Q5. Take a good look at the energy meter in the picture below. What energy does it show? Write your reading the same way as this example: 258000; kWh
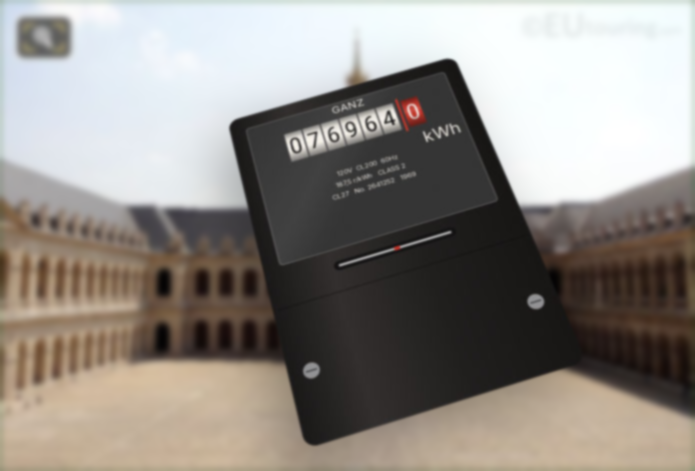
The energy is 76964.0; kWh
